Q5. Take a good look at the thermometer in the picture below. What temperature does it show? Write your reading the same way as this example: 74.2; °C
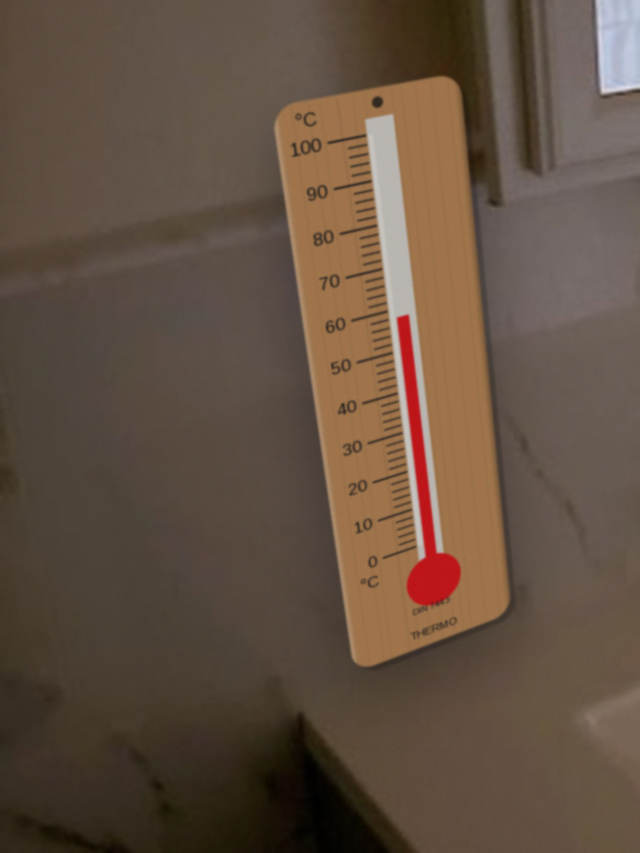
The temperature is 58; °C
